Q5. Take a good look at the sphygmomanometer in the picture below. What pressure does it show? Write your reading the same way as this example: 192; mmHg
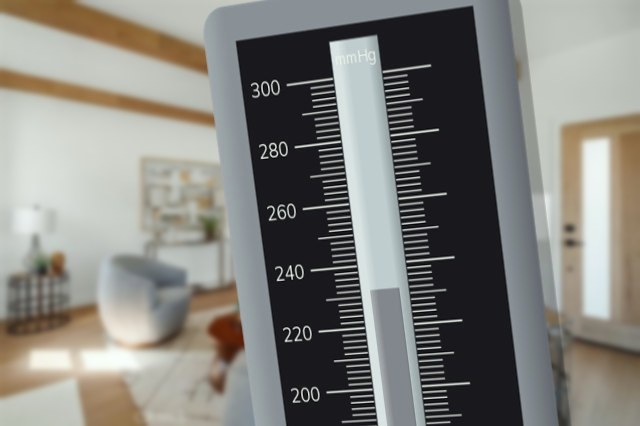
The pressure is 232; mmHg
